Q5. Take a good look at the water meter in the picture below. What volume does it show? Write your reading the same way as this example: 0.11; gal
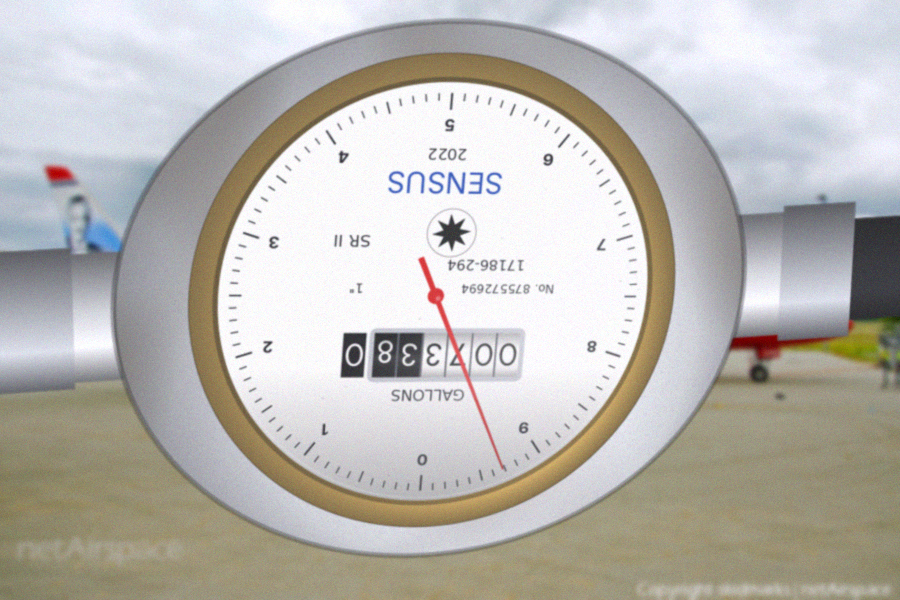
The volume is 73379.3; gal
